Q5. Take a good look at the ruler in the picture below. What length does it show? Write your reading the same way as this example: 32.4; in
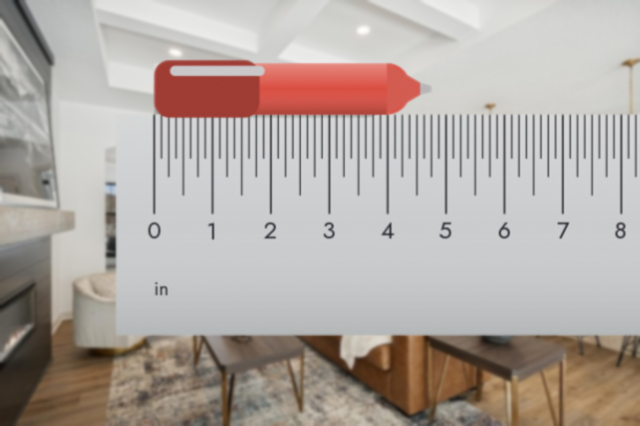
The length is 4.75; in
